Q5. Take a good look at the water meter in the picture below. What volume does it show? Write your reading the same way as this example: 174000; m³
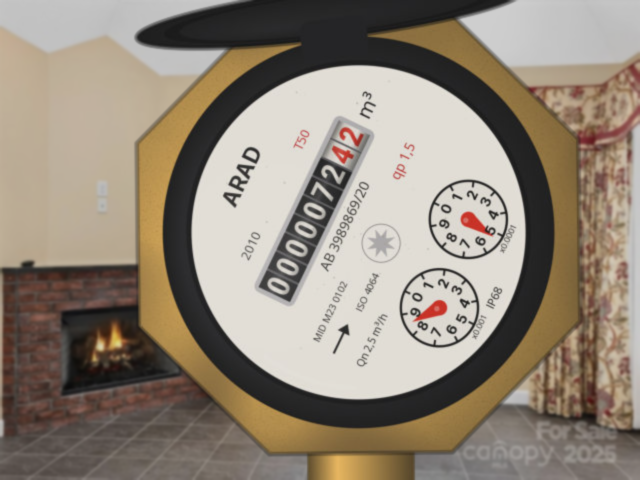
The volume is 72.4285; m³
